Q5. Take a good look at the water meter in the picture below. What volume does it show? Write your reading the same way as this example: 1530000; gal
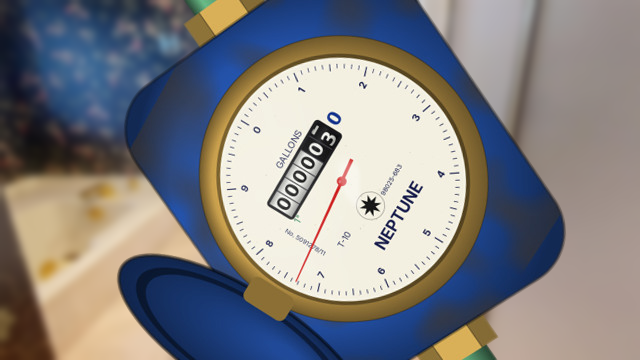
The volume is 27.3; gal
